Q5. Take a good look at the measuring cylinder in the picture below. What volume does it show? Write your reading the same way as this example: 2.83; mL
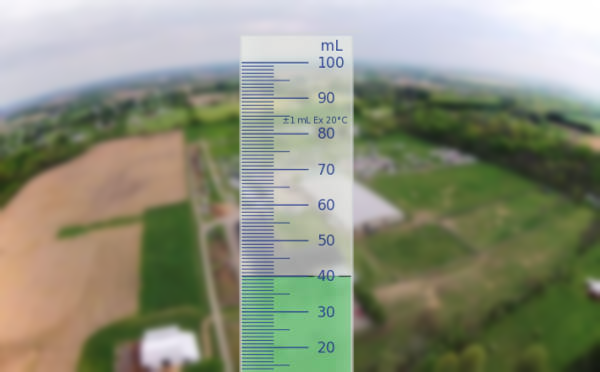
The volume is 40; mL
